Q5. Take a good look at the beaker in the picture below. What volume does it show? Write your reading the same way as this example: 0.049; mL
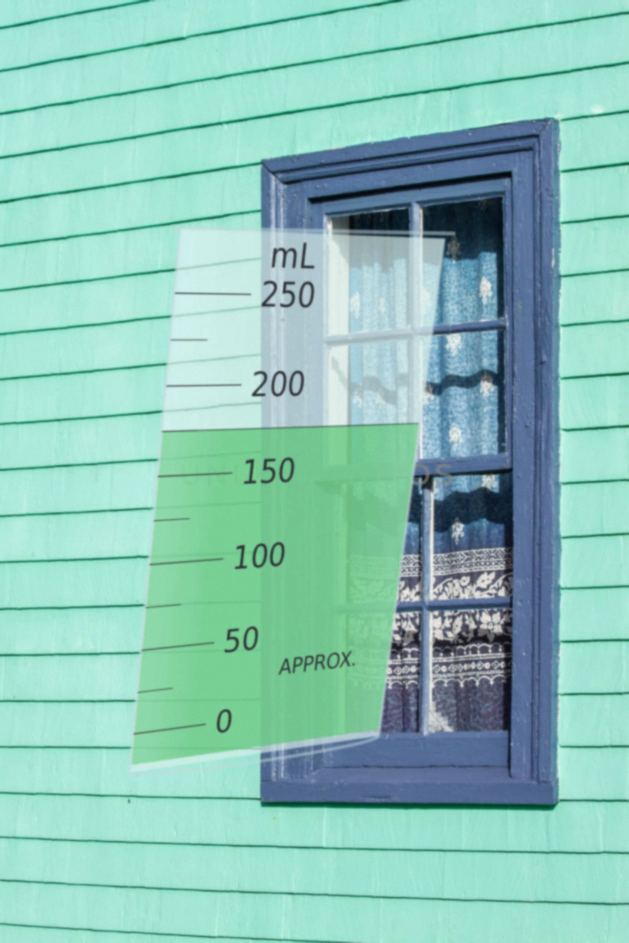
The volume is 175; mL
